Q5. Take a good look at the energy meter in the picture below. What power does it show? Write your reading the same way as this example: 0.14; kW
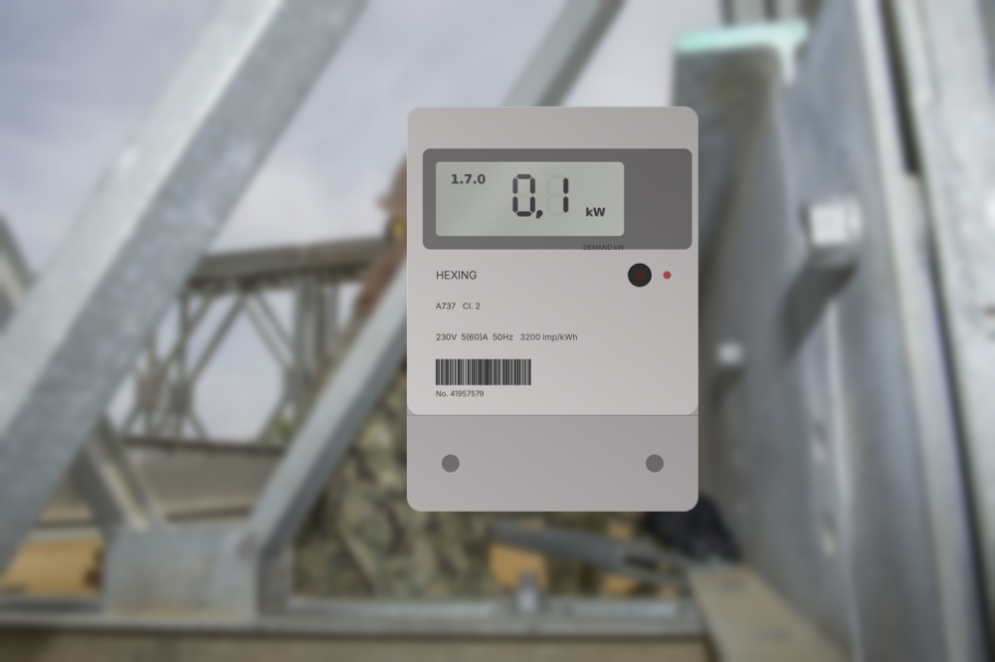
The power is 0.1; kW
